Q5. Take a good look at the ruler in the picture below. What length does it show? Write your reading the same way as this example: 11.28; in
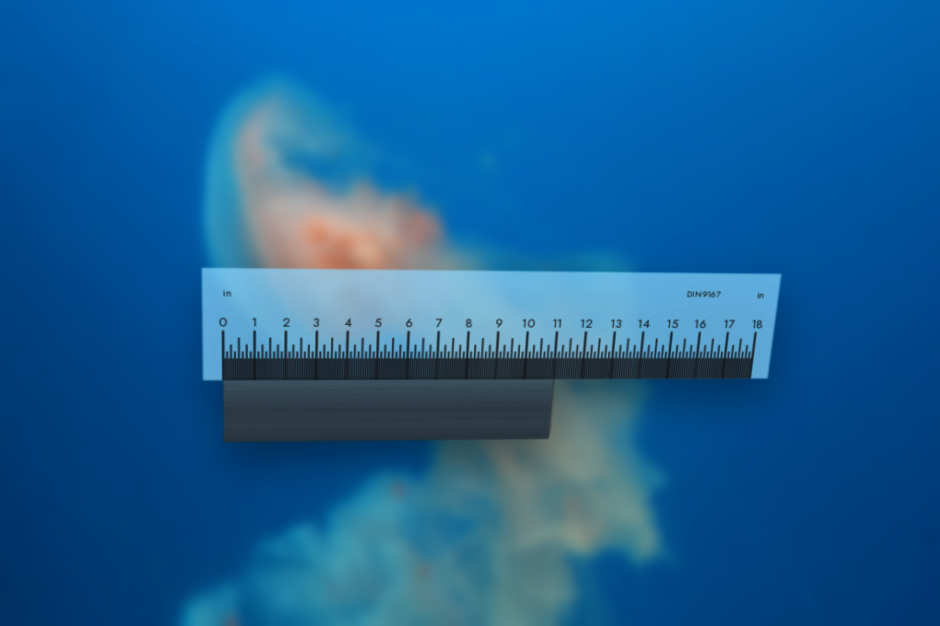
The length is 11; in
